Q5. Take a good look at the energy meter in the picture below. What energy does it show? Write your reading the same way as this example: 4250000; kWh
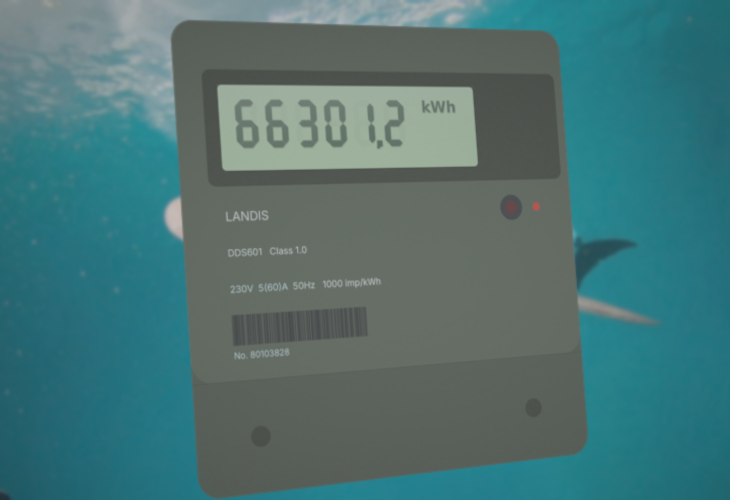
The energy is 66301.2; kWh
